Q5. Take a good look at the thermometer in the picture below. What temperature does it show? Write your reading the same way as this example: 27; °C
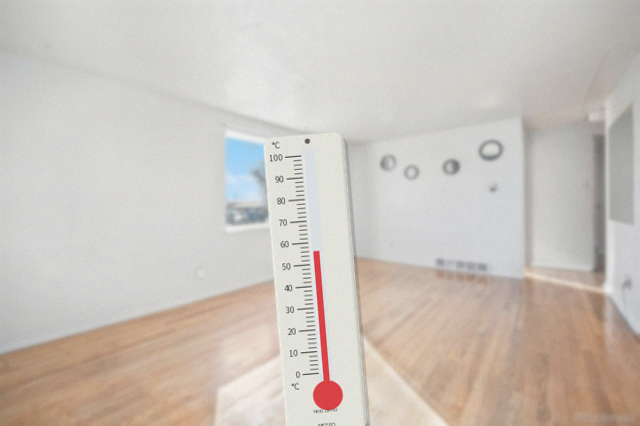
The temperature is 56; °C
